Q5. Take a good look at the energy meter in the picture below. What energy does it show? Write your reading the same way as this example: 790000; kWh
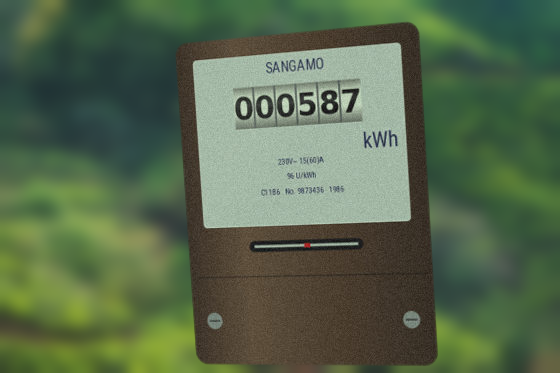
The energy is 587; kWh
